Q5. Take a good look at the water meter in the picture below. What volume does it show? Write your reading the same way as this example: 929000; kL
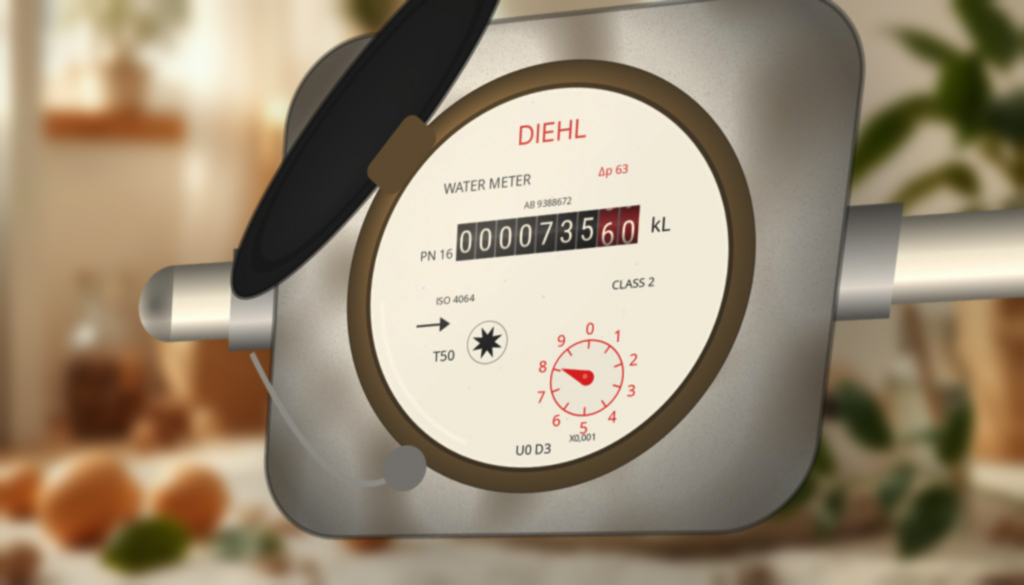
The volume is 735.598; kL
